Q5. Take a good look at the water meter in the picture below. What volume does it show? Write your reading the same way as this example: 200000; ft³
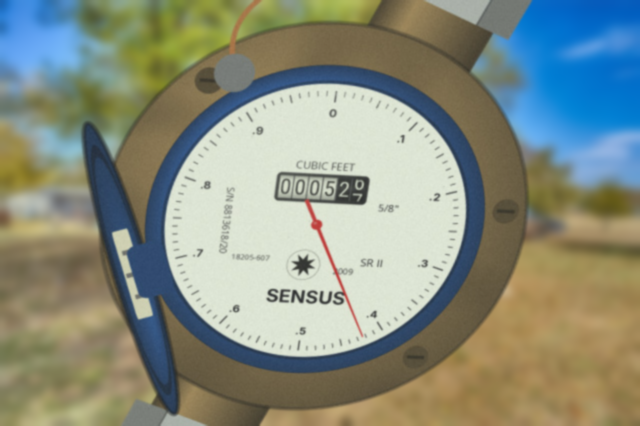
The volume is 526.42; ft³
